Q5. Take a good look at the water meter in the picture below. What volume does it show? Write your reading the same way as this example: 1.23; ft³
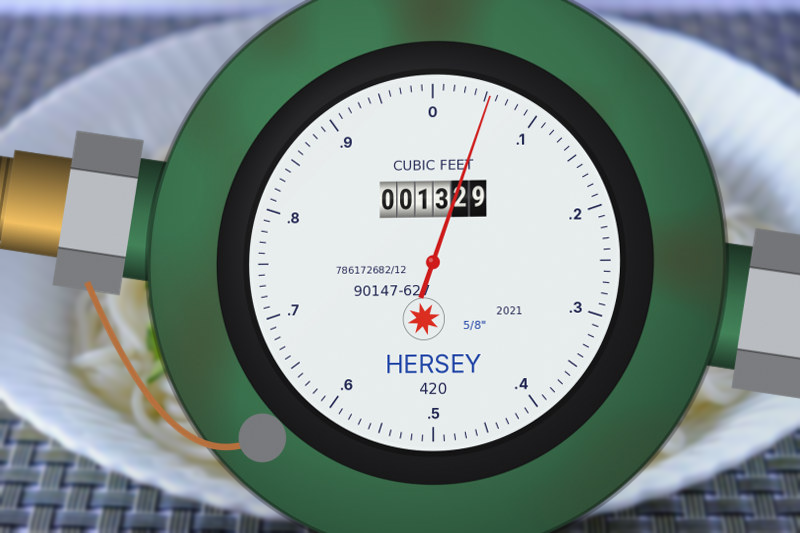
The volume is 1329.05; ft³
